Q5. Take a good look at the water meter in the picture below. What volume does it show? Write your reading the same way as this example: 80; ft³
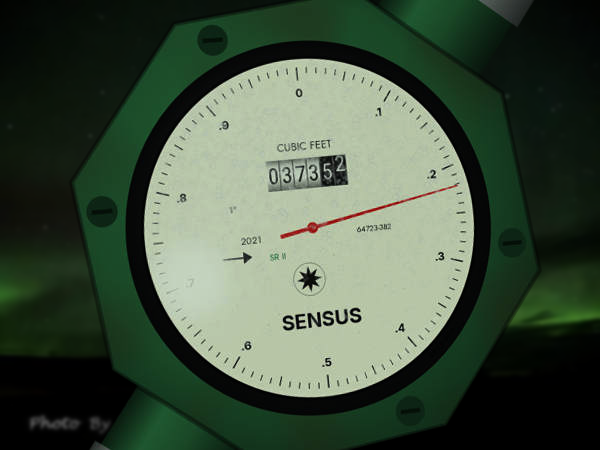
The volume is 37352.22; ft³
